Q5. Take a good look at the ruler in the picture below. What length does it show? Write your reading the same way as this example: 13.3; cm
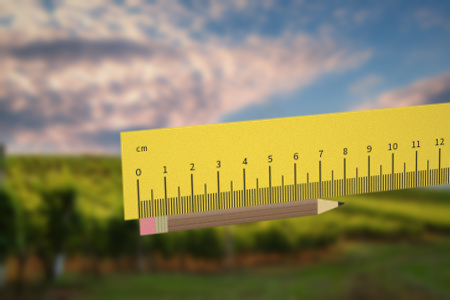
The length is 8; cm
